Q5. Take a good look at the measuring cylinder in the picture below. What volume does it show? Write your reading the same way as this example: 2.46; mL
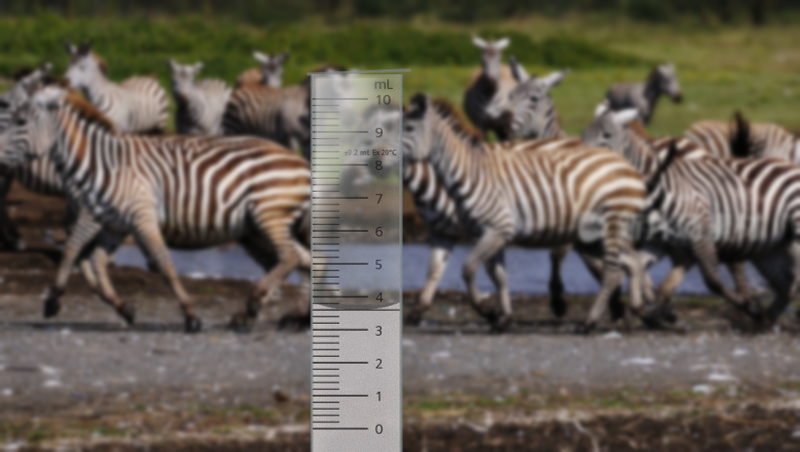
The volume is 3.6; mL
